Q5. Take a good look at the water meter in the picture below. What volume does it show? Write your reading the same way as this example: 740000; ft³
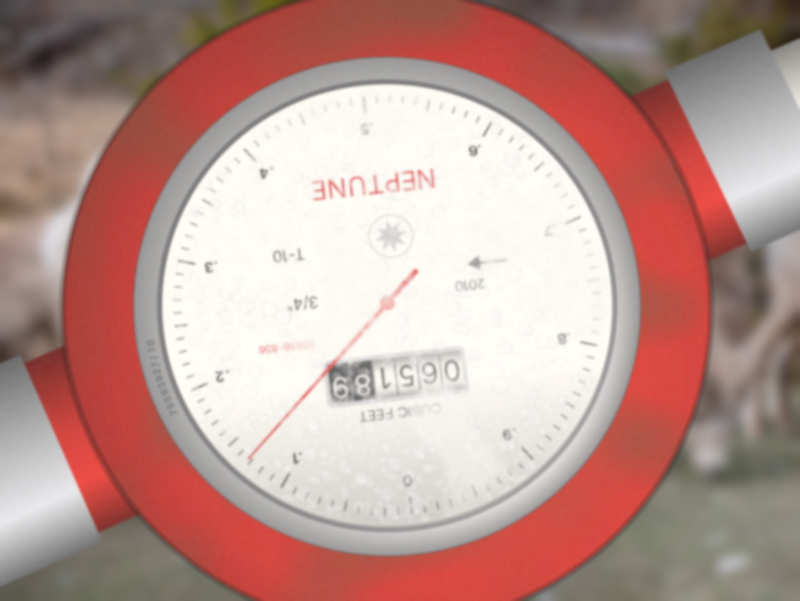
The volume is 65189.13; ft³
